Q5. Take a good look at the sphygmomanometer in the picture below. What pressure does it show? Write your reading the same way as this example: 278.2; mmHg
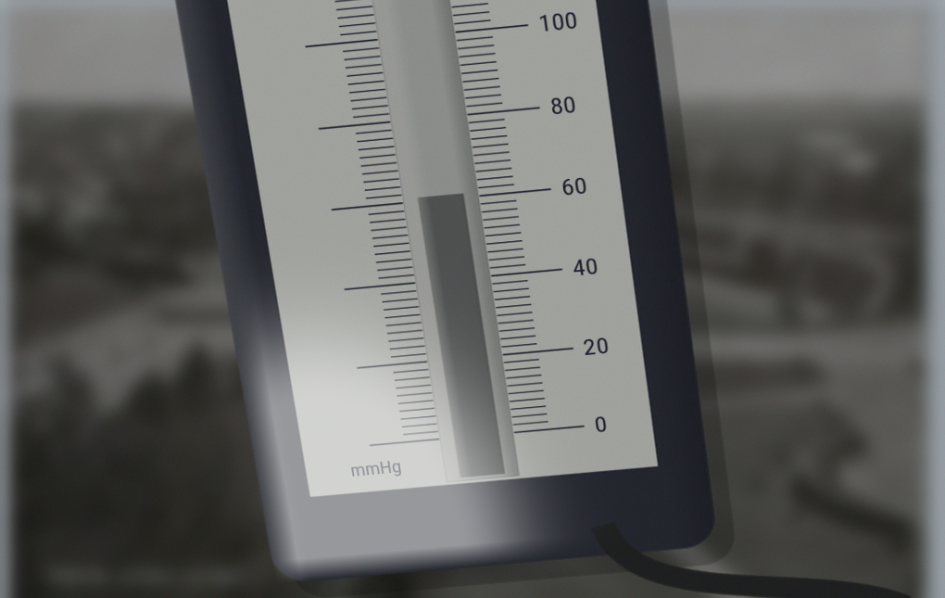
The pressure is 61; mmHg
